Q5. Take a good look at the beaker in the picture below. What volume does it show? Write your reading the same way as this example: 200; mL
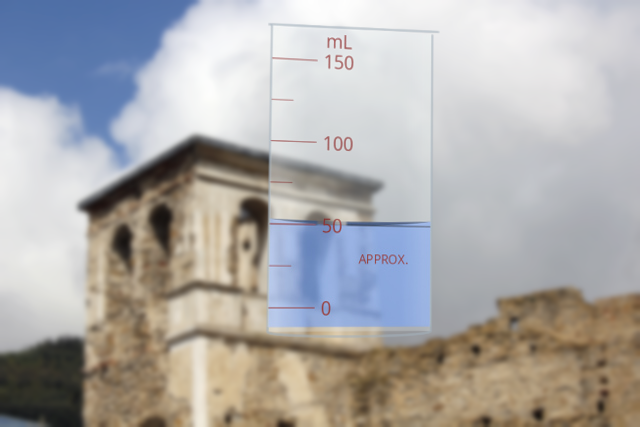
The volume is 50; mL
